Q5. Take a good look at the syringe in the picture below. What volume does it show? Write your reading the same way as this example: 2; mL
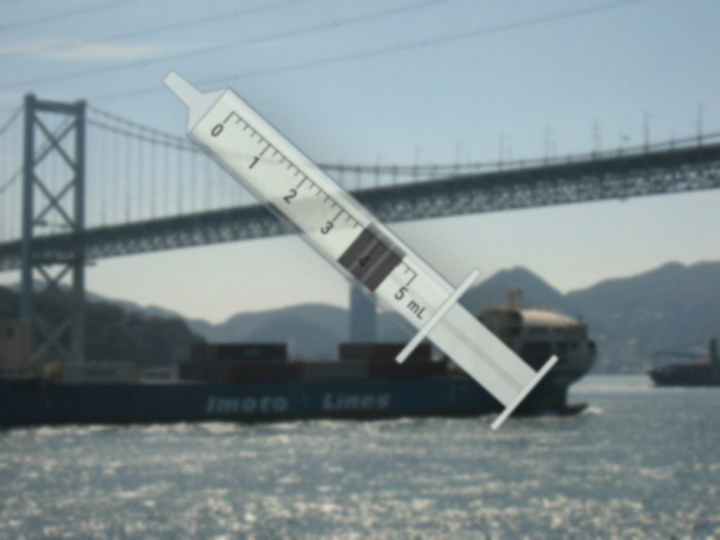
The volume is 3.6; mL
